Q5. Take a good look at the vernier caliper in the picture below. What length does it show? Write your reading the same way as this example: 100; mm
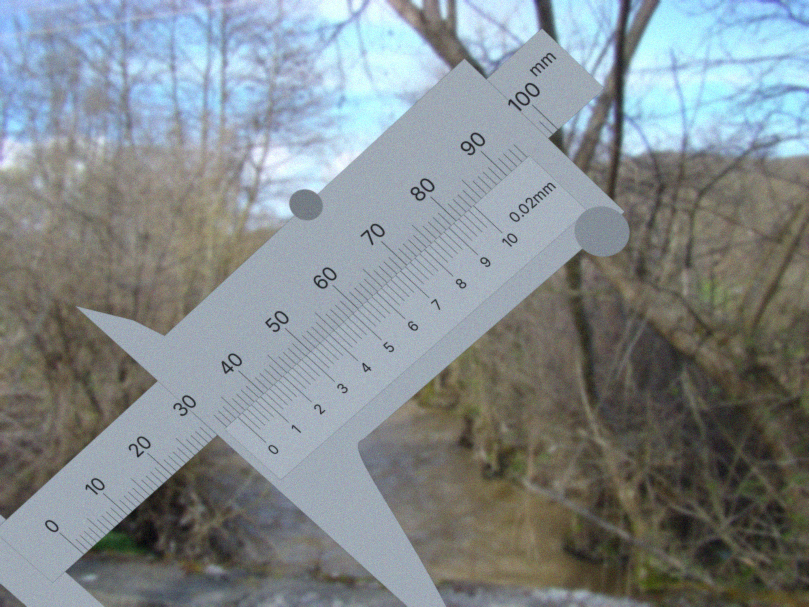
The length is 34.4; mm
